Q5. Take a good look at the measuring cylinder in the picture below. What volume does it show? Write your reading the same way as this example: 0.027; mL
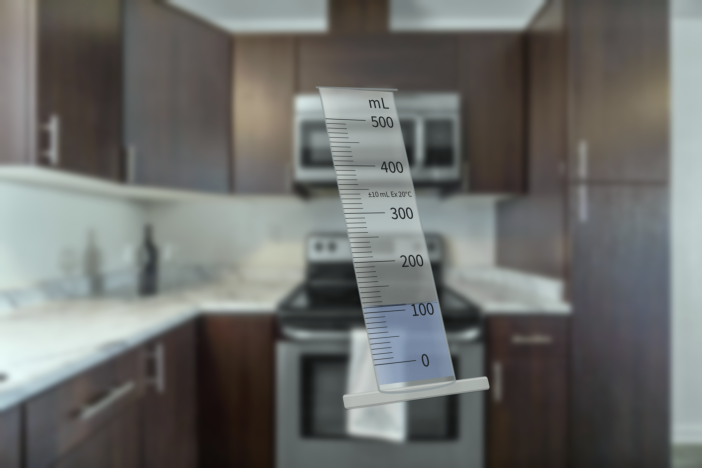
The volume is 110; mL
